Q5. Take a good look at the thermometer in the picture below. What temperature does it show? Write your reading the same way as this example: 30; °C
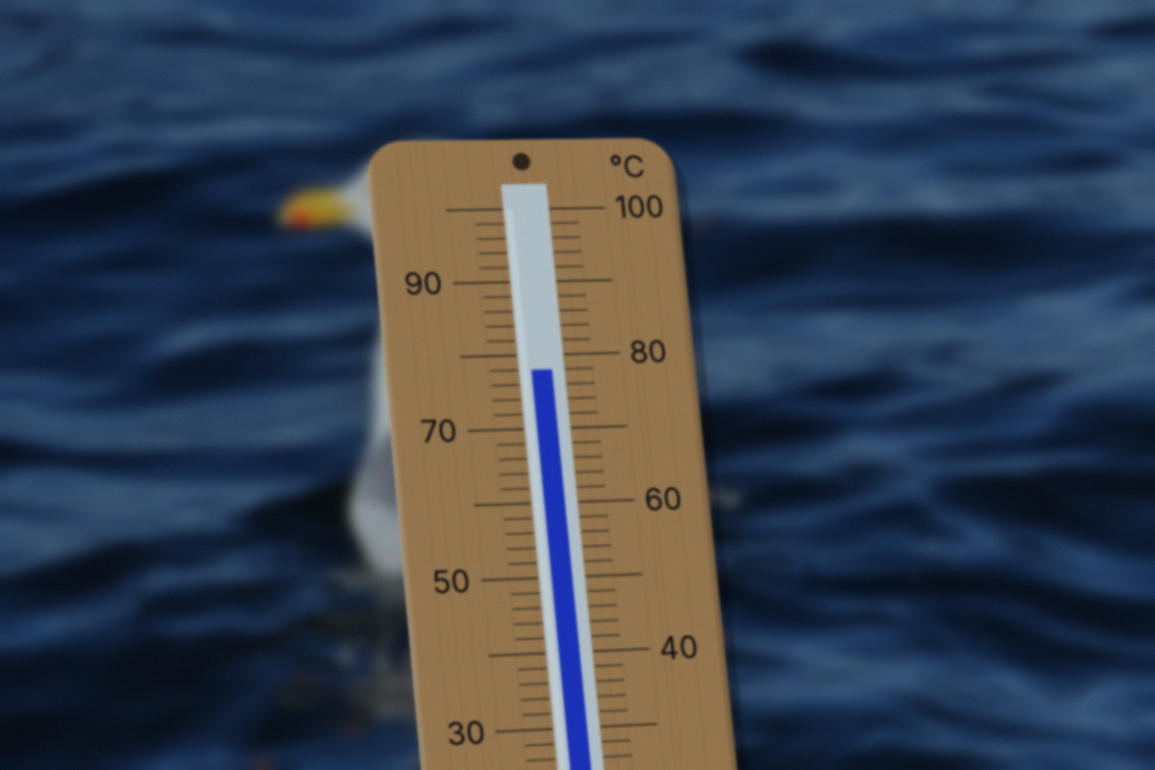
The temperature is 78; °C
